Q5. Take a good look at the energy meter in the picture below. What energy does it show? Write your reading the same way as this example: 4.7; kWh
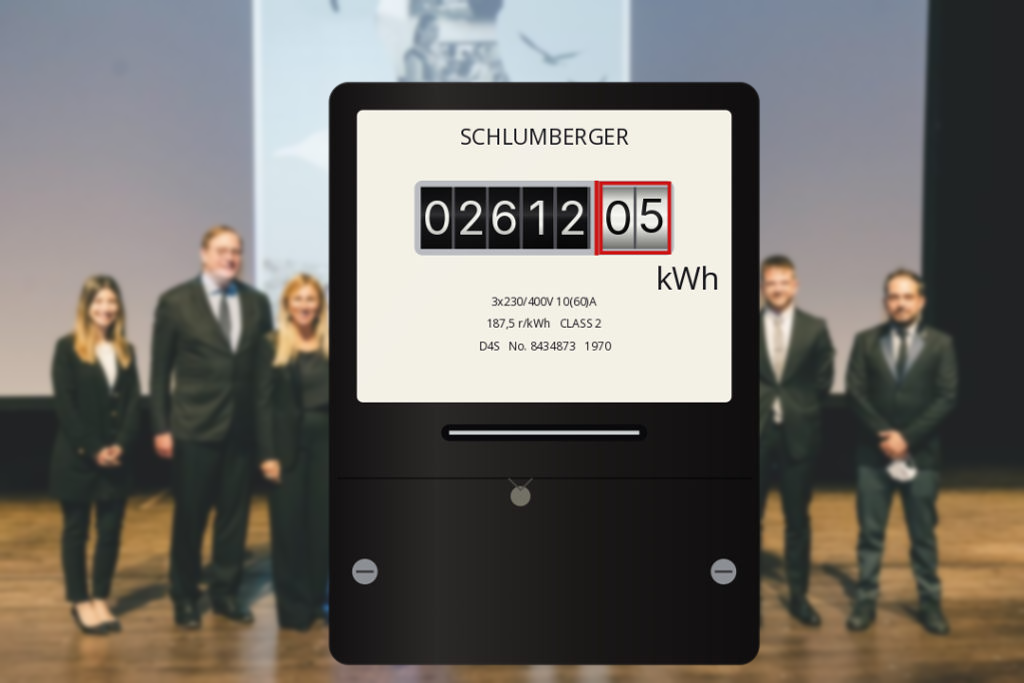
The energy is 2612.05; kWh
